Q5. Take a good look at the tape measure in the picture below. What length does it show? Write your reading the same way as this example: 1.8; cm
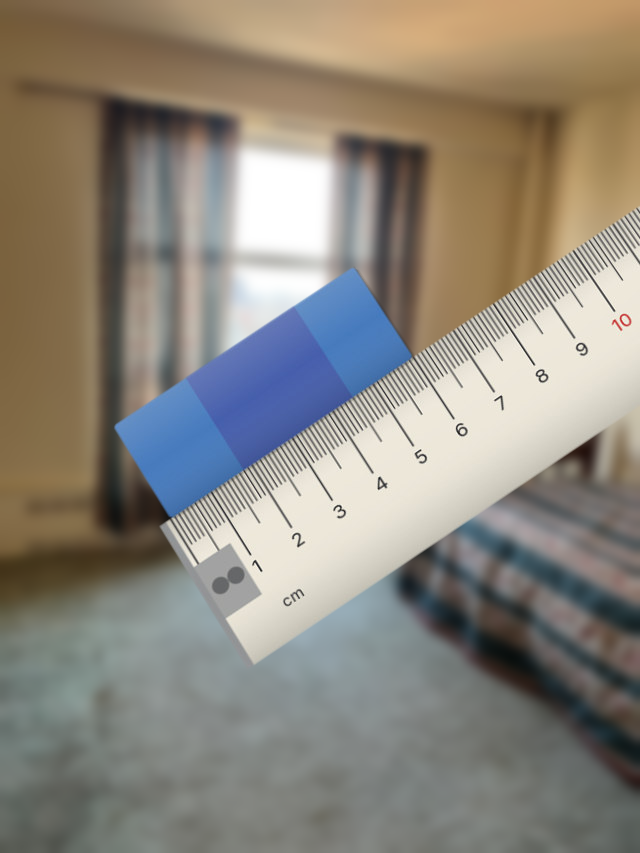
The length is 6; cm
